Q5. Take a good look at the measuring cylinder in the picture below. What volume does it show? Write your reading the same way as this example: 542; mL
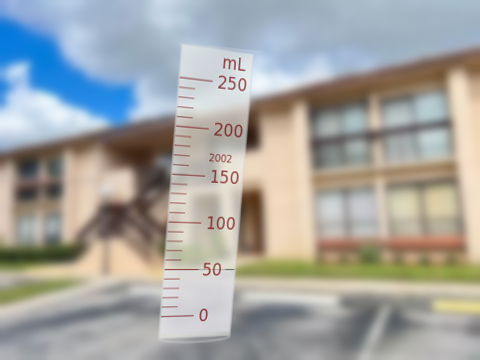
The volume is 50; mL
